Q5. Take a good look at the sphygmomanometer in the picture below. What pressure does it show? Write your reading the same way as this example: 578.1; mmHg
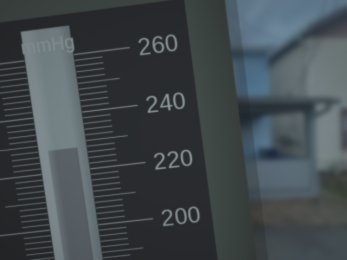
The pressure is 228; mmHg
